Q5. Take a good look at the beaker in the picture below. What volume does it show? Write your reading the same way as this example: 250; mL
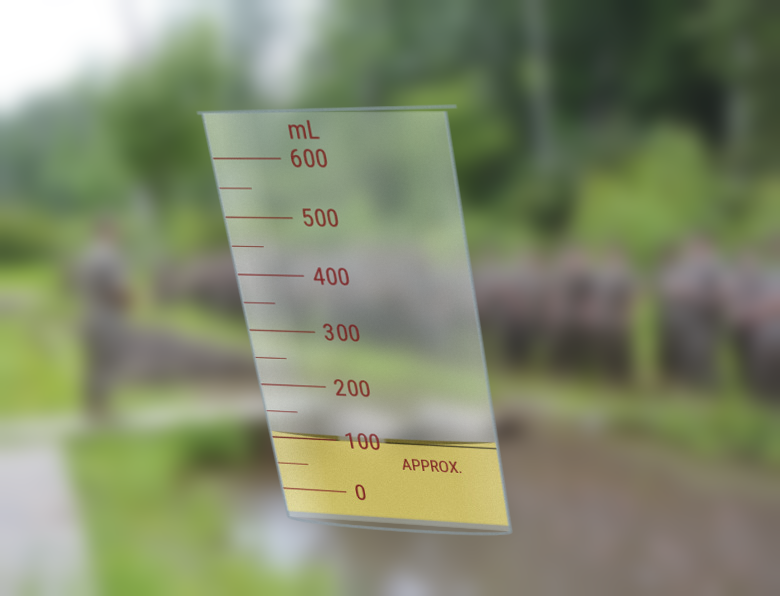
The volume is 100; mL
